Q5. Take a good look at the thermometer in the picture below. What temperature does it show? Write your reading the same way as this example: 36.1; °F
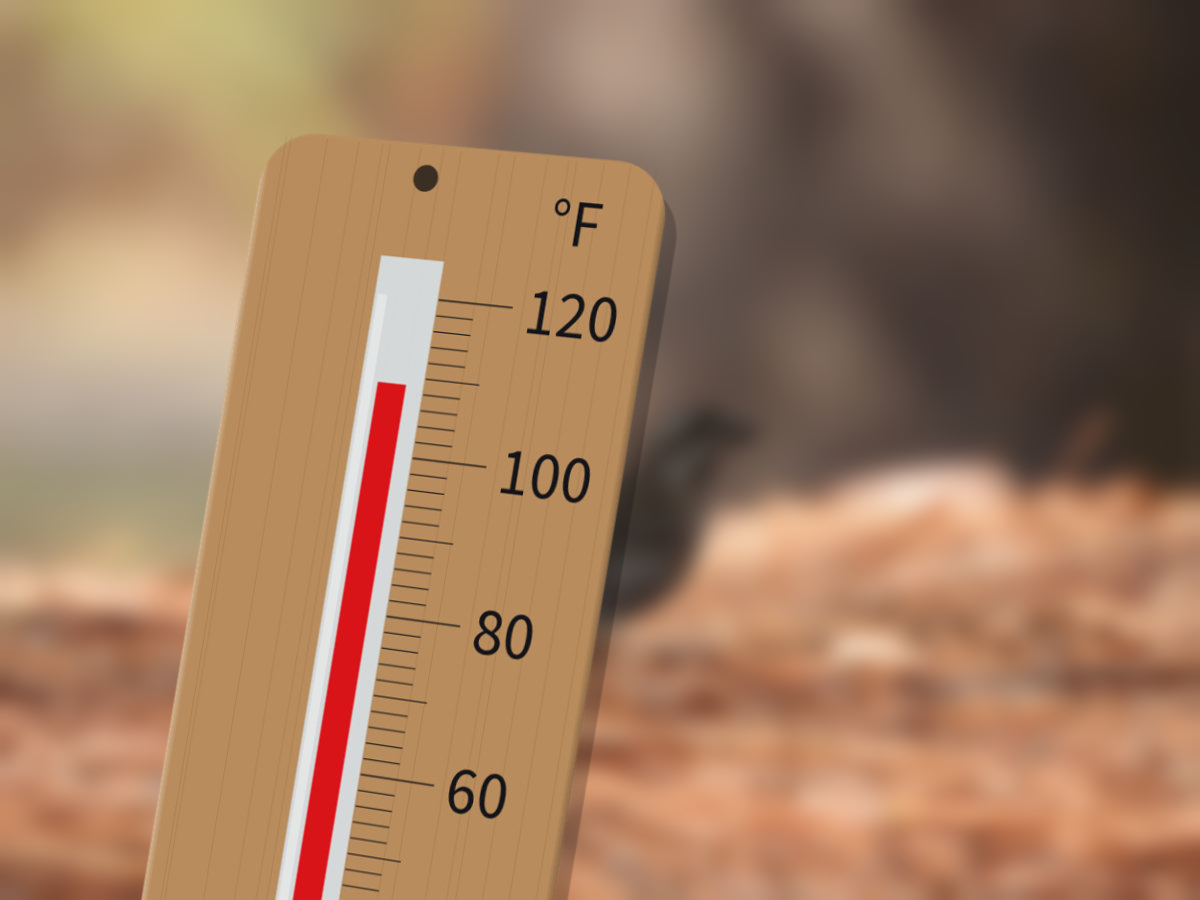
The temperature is 109; °F
